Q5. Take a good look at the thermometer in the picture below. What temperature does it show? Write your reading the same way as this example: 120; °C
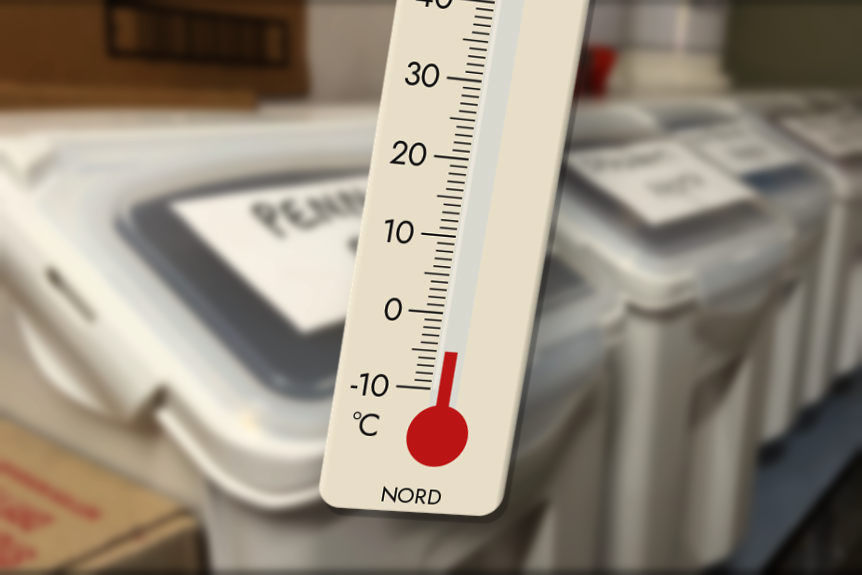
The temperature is -5; °C
